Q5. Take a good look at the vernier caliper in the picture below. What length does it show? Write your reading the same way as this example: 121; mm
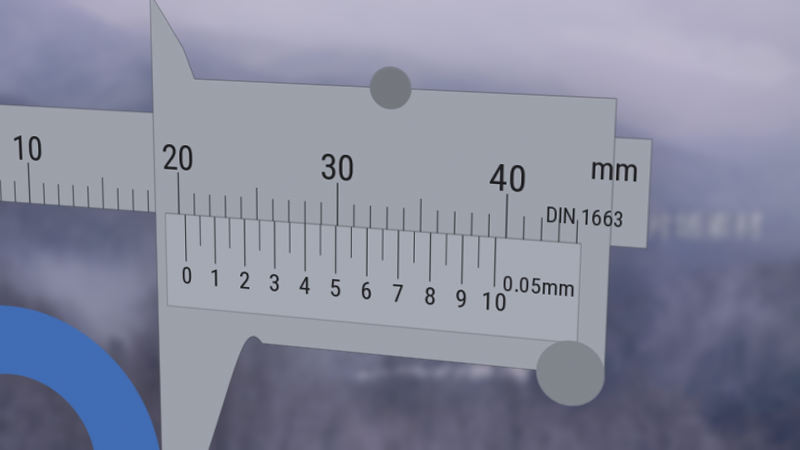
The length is 20.4; mm
